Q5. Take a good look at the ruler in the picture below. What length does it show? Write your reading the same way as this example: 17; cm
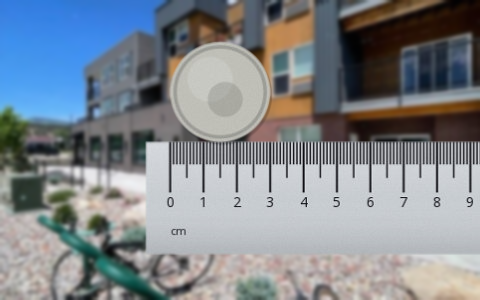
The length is 3; cm
